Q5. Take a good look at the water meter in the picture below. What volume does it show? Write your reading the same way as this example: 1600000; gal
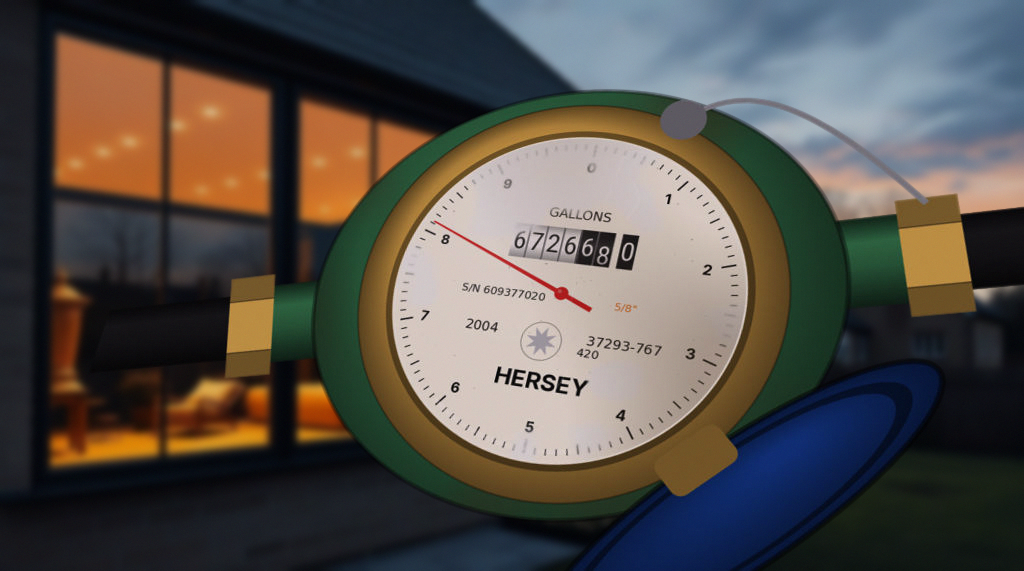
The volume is 6726678.1; gal
